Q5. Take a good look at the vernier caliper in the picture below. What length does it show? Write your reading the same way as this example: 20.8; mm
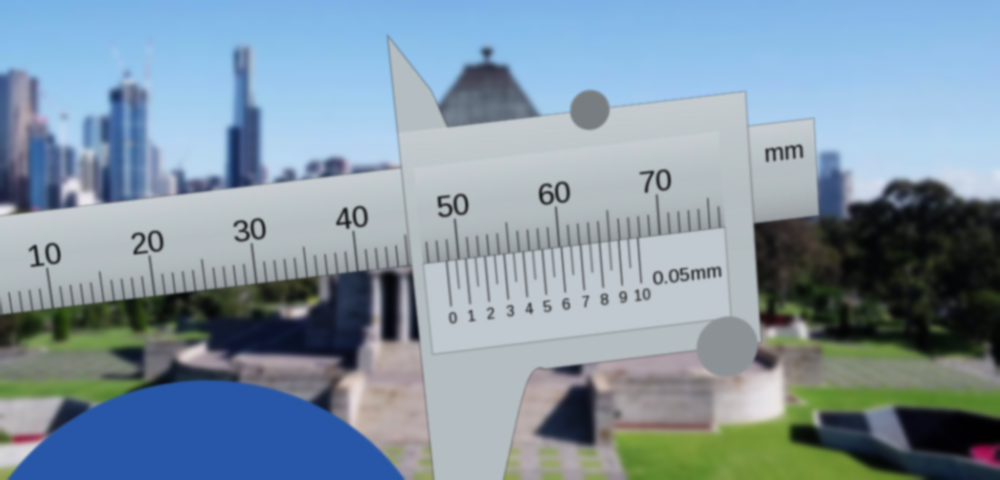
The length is 48.8; mm
